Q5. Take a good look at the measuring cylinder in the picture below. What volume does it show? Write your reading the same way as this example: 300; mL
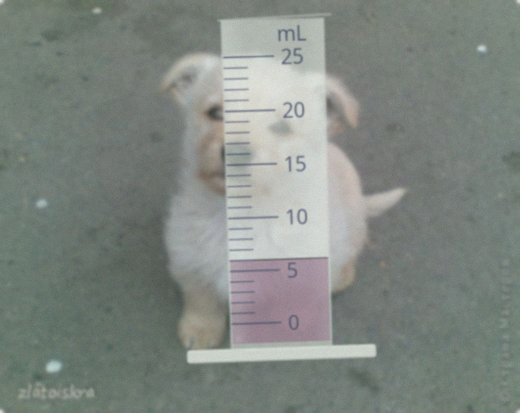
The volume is 6; mL
